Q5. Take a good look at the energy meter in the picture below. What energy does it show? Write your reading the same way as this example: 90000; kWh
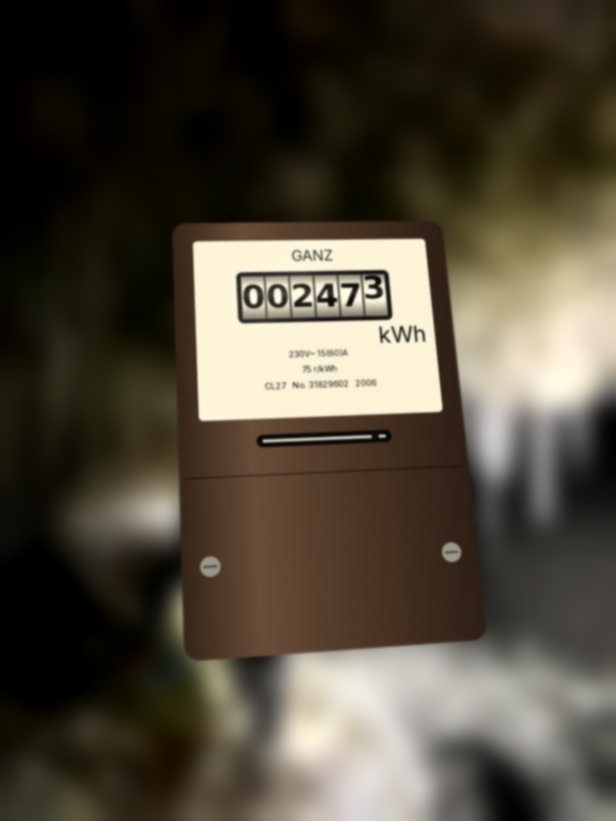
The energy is 2473; kWh
